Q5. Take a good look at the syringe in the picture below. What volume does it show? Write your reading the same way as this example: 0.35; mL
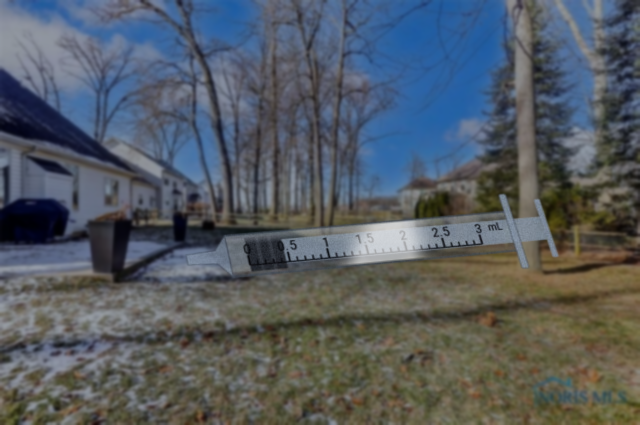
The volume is 0; mL
